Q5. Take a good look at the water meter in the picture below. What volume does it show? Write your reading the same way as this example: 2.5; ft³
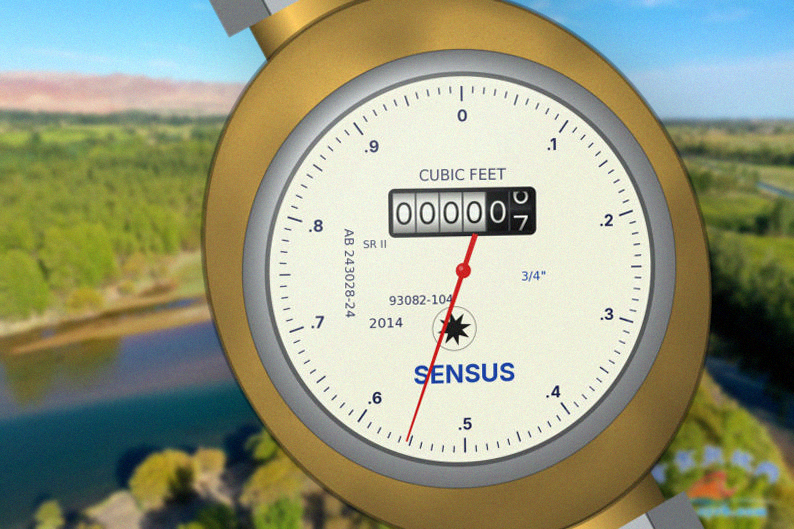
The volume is 6.55; ft³
